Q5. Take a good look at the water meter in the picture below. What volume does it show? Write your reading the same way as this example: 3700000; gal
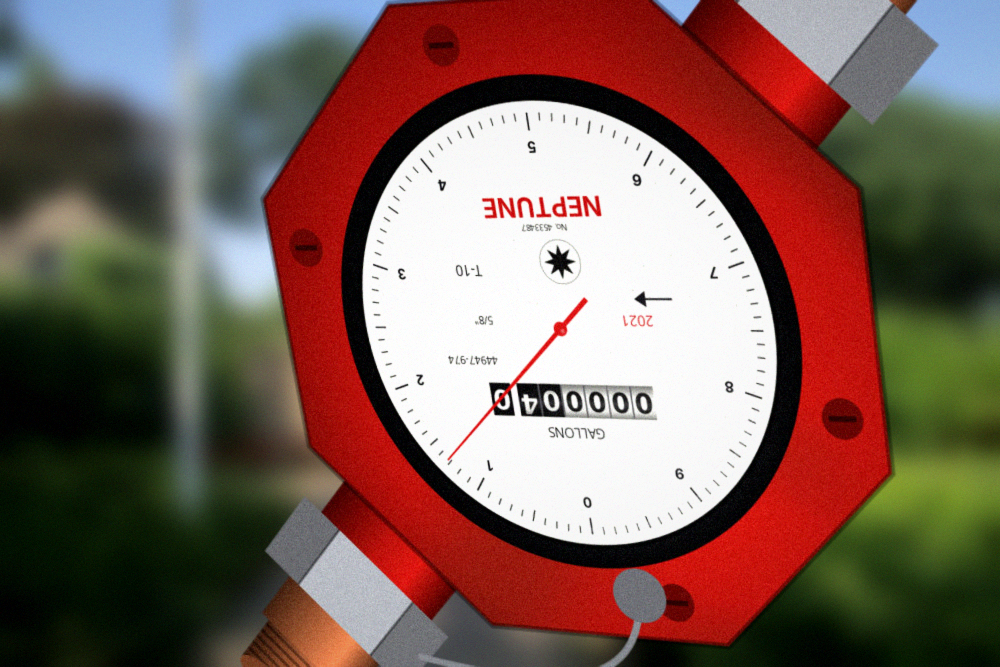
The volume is 41.3; gal
